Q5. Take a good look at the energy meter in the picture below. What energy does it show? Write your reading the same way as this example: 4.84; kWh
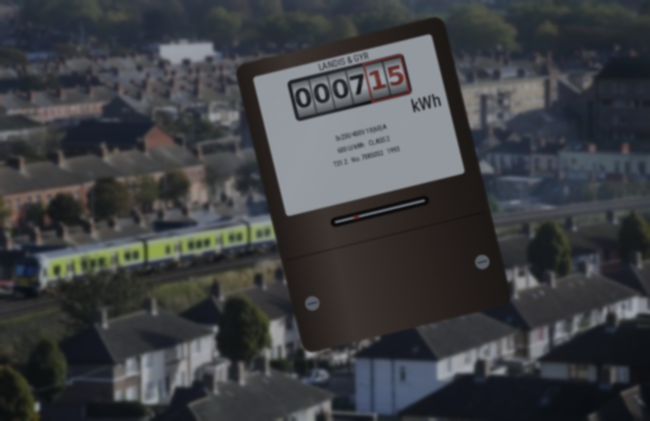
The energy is 7.15; kWh
